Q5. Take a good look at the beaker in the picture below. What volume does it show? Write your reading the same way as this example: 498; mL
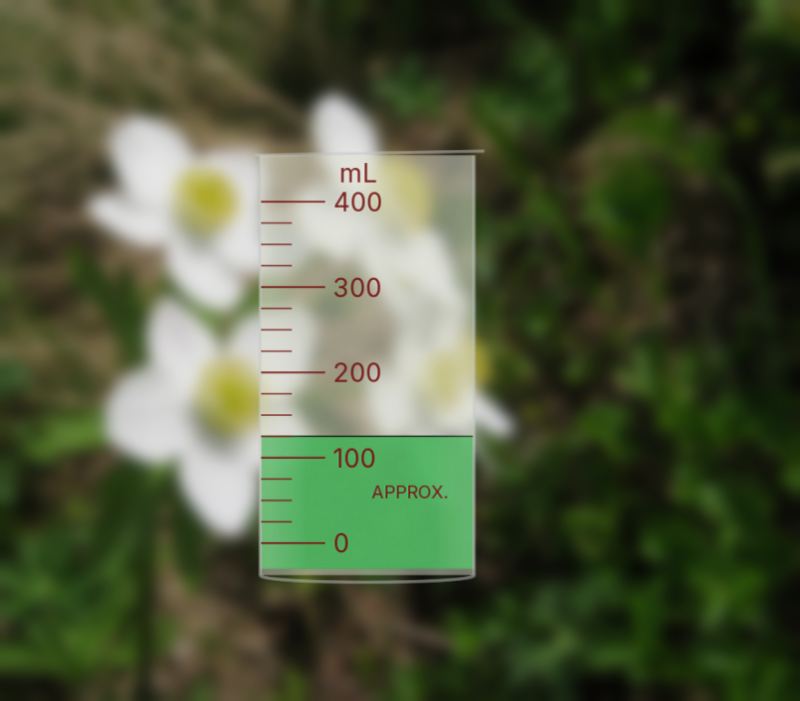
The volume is 125; mL
